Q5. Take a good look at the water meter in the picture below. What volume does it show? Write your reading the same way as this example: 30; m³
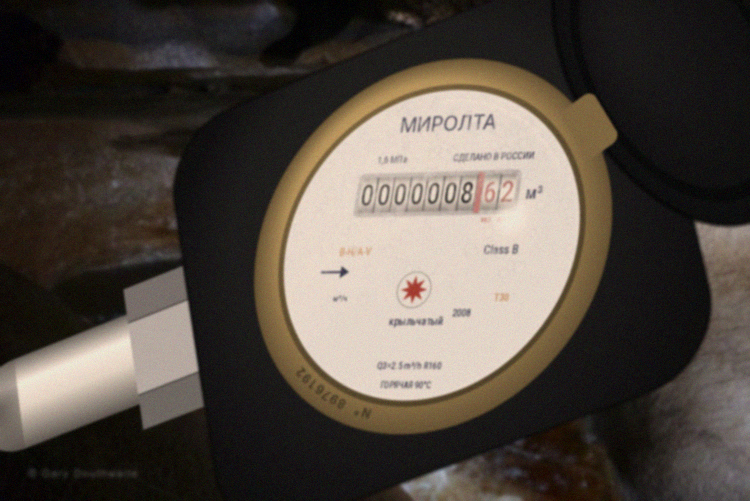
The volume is 8.62; m³
